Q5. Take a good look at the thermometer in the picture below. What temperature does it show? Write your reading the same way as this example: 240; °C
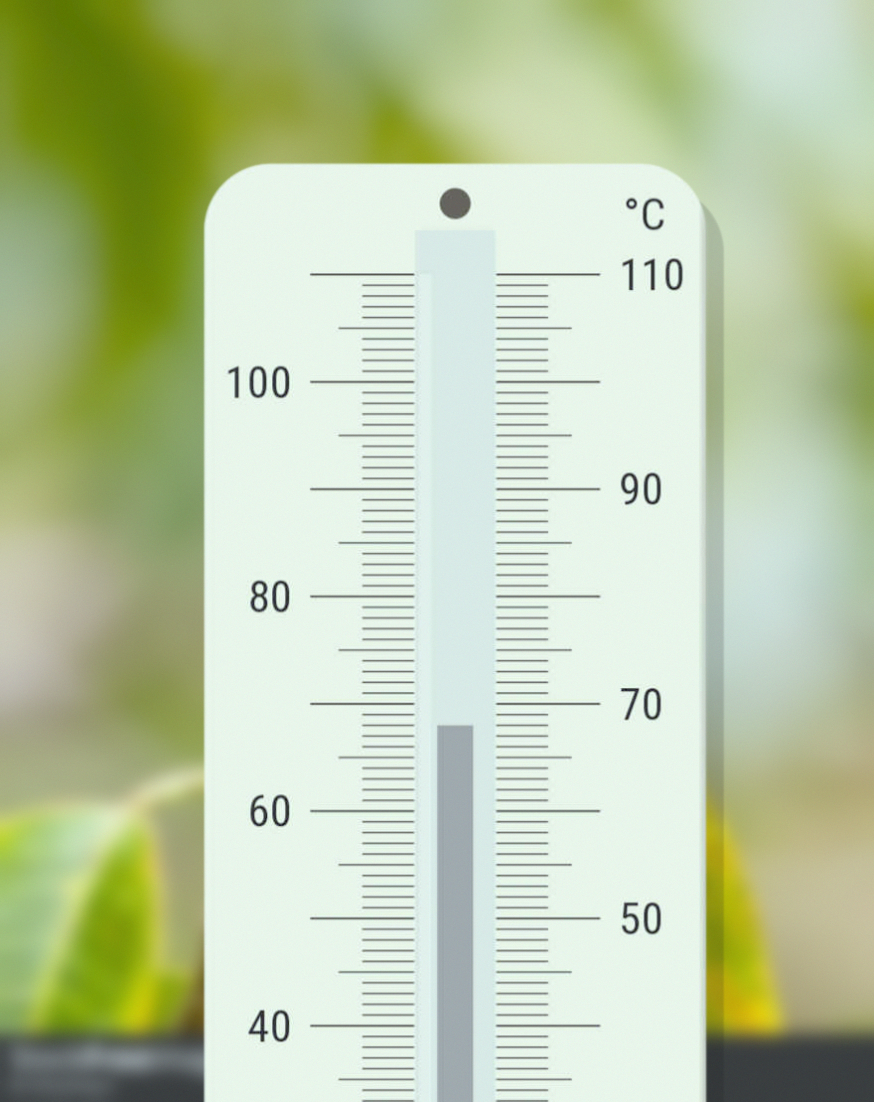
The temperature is 68; °C
